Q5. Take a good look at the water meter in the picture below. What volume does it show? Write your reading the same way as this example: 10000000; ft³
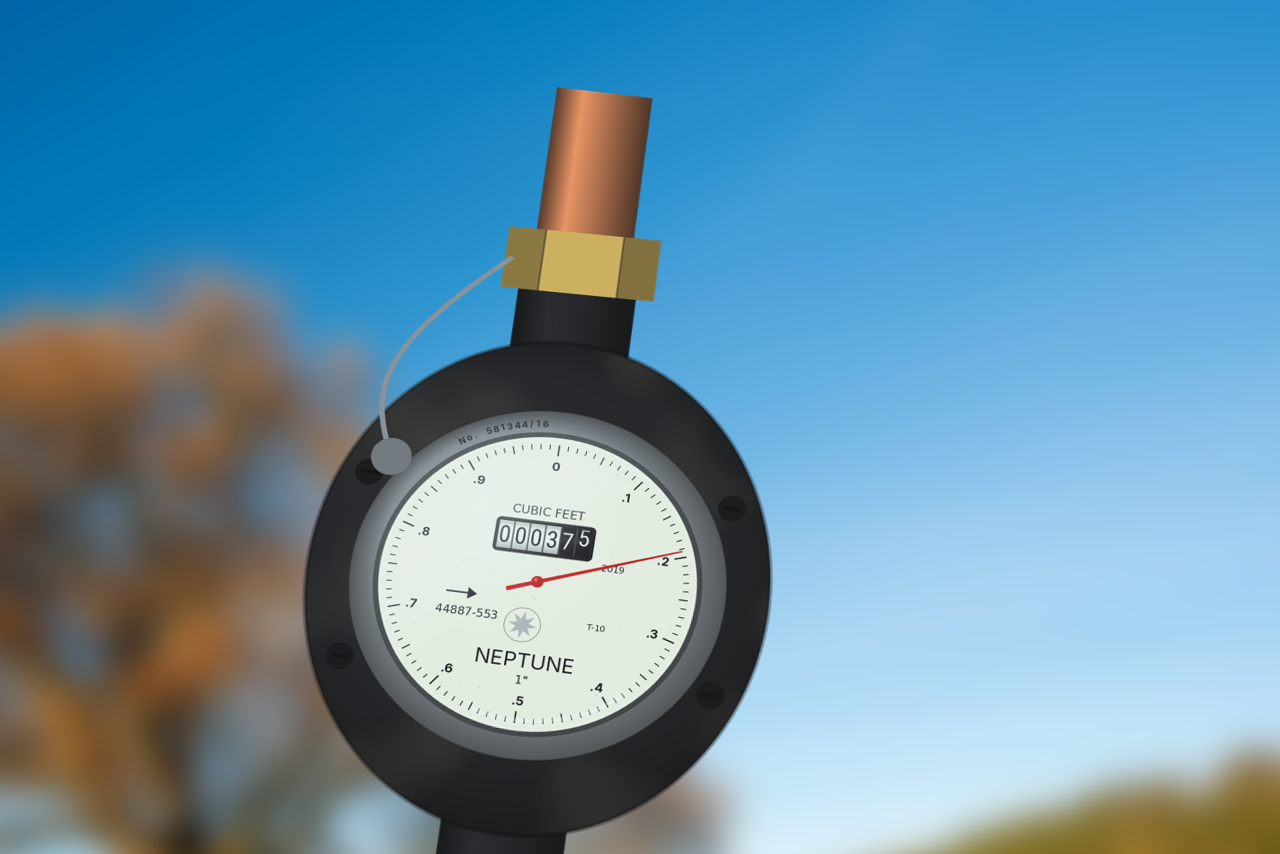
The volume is 375.19; ft³
